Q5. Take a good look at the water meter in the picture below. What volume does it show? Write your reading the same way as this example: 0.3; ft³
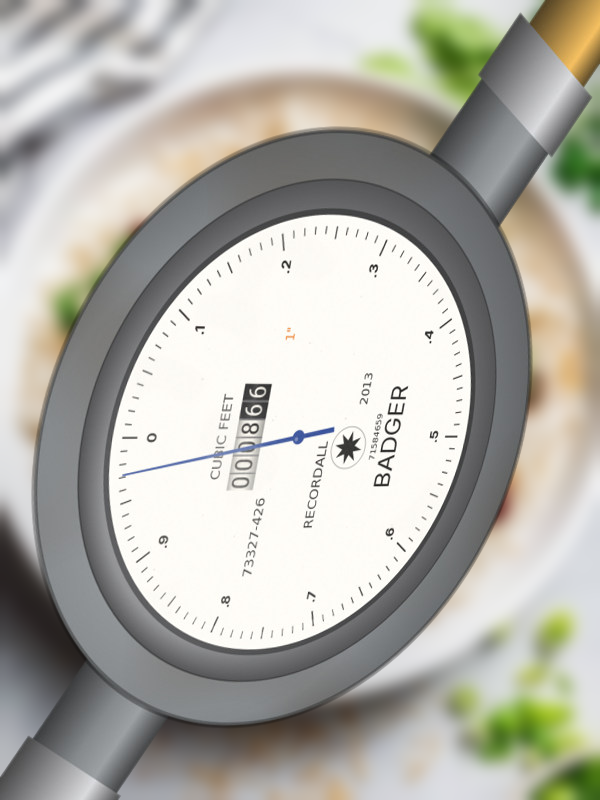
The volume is 865.97; ft³
